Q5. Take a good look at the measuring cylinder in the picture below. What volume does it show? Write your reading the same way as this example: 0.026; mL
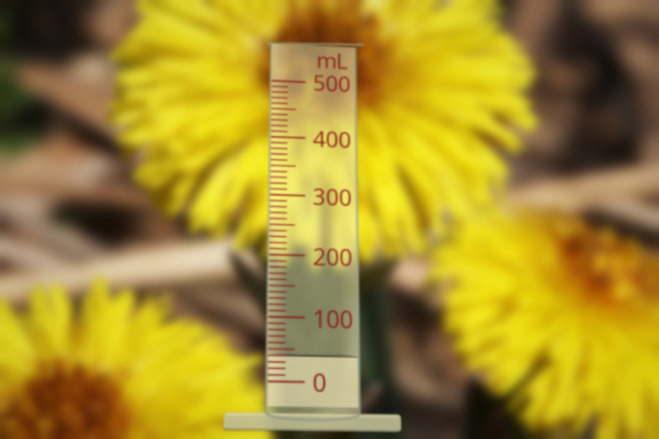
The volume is 40; mL
